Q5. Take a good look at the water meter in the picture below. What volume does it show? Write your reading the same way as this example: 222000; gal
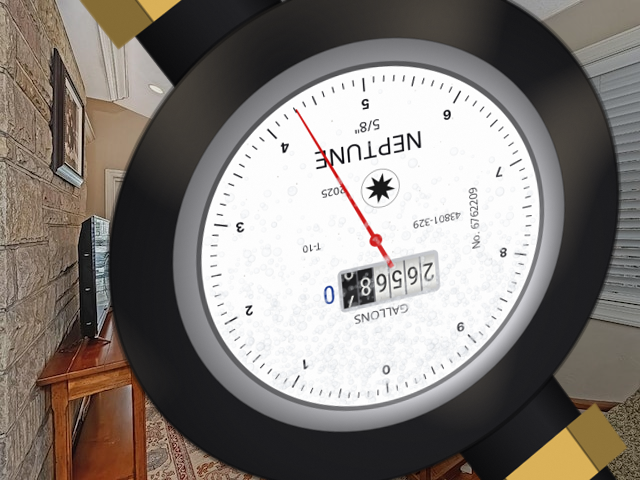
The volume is 2656874.3; gal
